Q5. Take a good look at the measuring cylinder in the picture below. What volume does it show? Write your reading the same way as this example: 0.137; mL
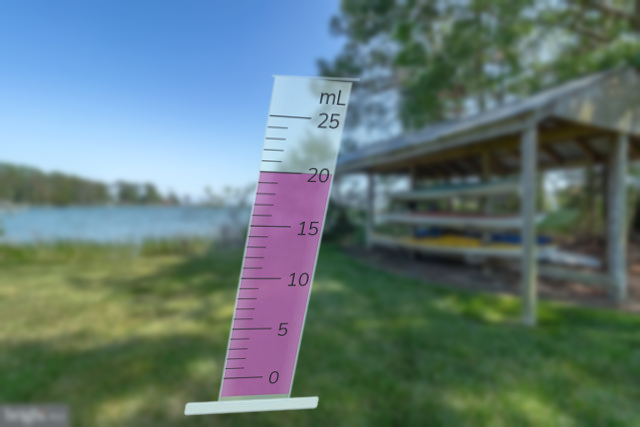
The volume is 20; mL
